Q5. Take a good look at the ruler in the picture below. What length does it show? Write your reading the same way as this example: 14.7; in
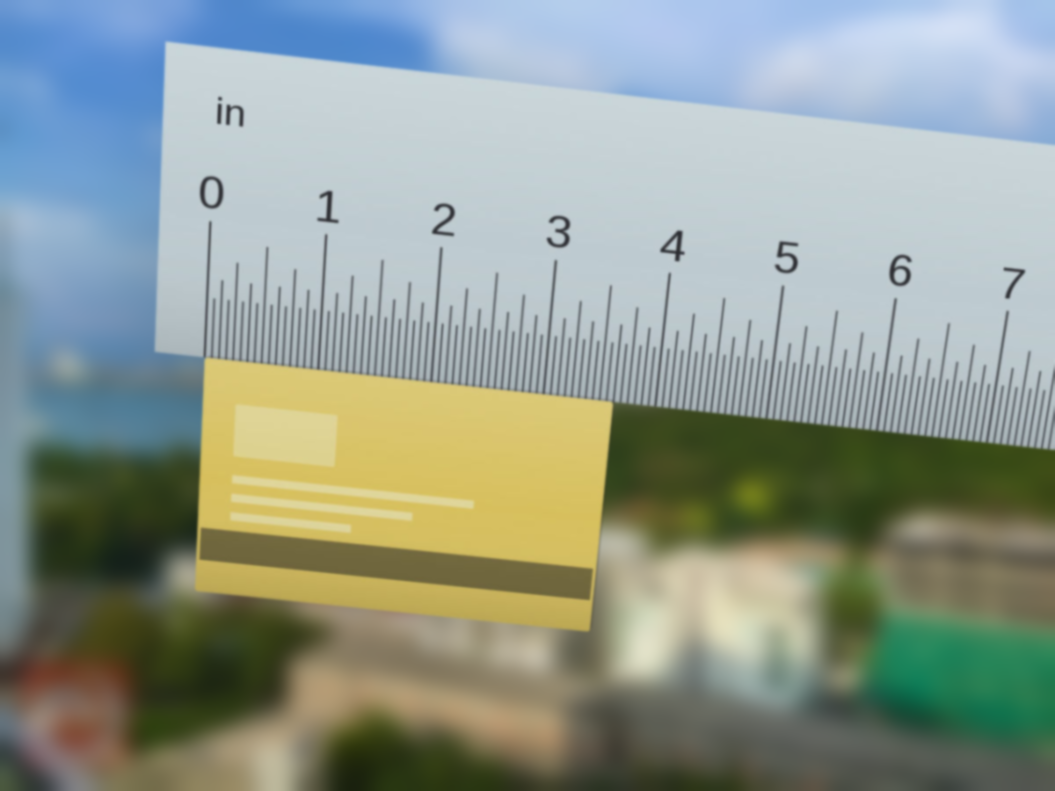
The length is 3.625; in
